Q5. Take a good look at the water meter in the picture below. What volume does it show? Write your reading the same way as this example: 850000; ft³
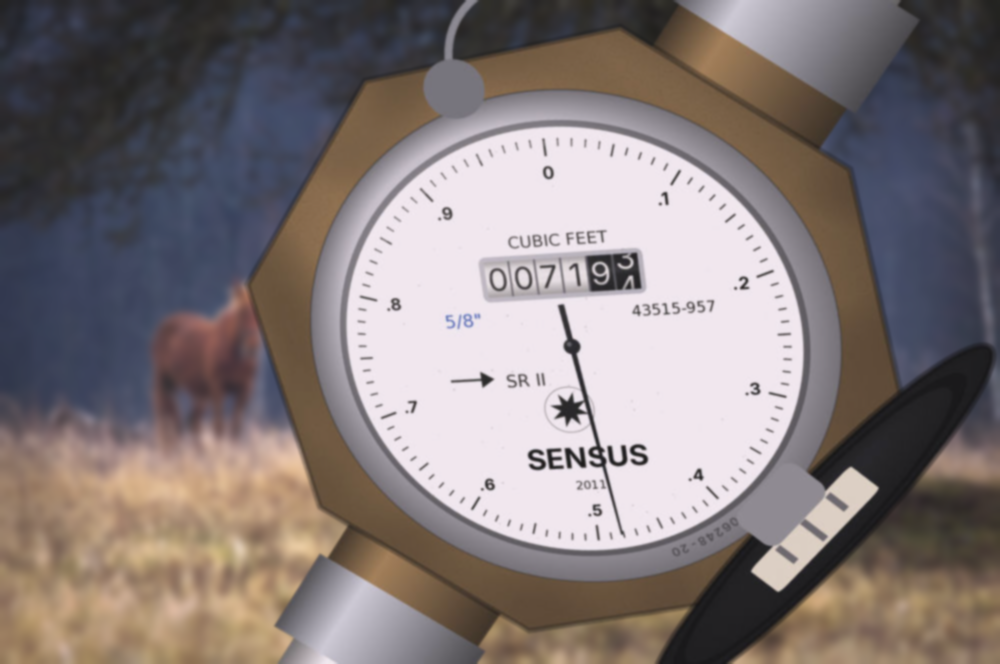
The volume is 7193.48; ft³
